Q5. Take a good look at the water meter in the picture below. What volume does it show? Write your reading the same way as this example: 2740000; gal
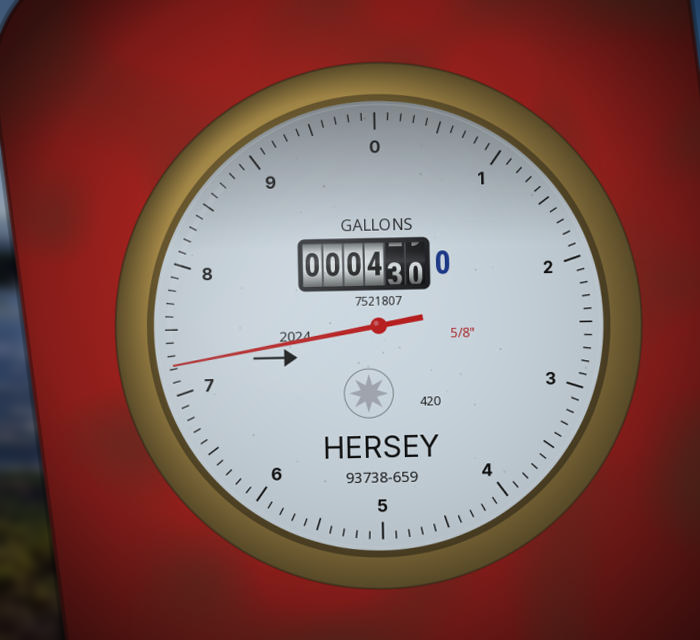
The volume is 4297.2; gal
